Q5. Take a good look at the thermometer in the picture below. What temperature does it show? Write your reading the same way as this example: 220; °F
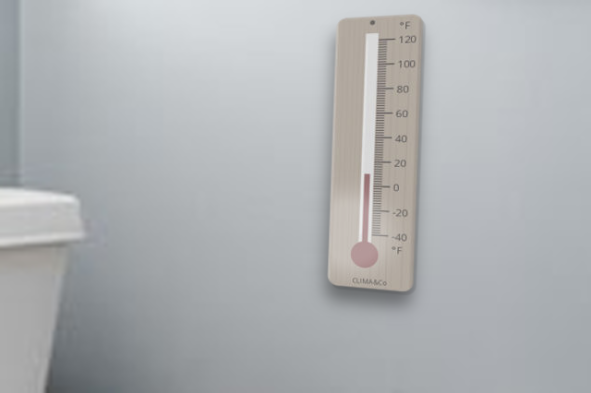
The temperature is 10; °F
